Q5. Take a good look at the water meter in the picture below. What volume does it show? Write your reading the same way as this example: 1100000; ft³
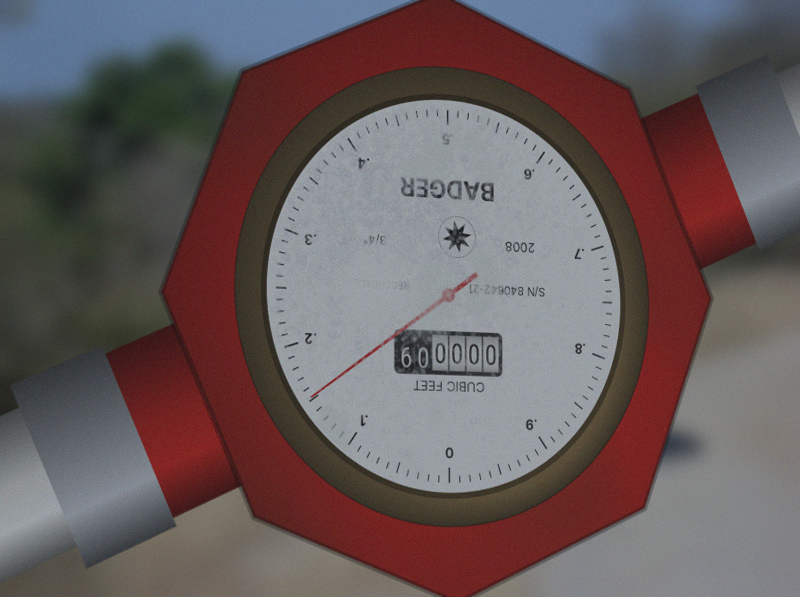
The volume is 9.15; ft³
